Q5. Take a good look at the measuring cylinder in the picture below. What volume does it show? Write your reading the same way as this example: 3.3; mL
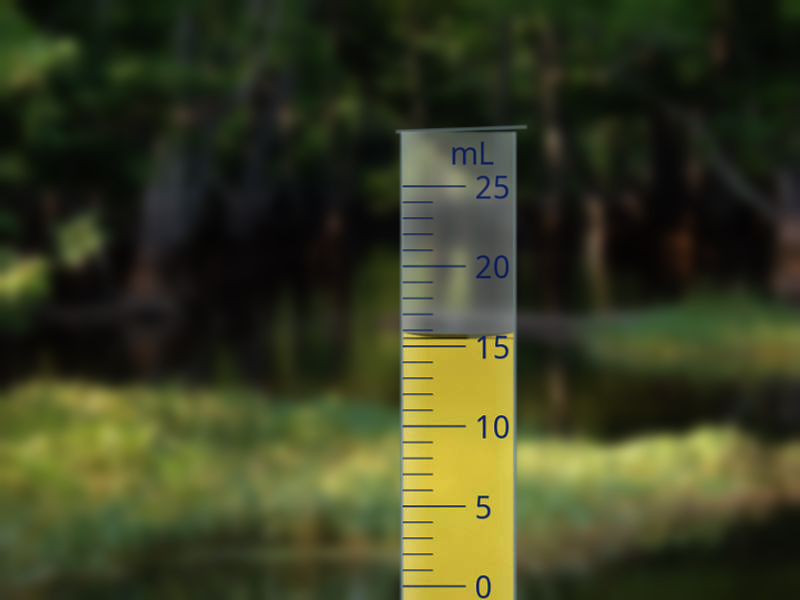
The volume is 15.5; mL
